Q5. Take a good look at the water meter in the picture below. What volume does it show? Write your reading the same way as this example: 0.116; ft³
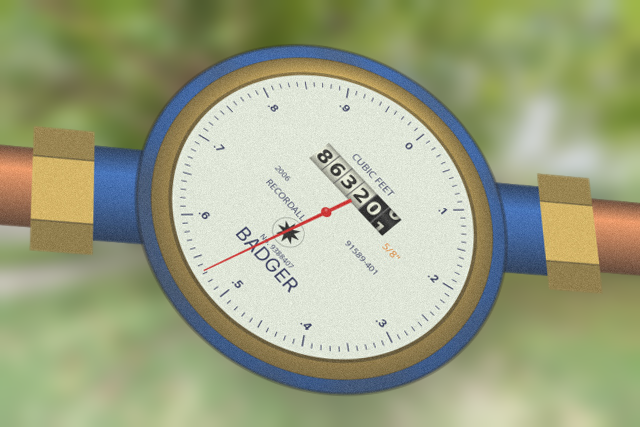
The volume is 863200.53; ft³
